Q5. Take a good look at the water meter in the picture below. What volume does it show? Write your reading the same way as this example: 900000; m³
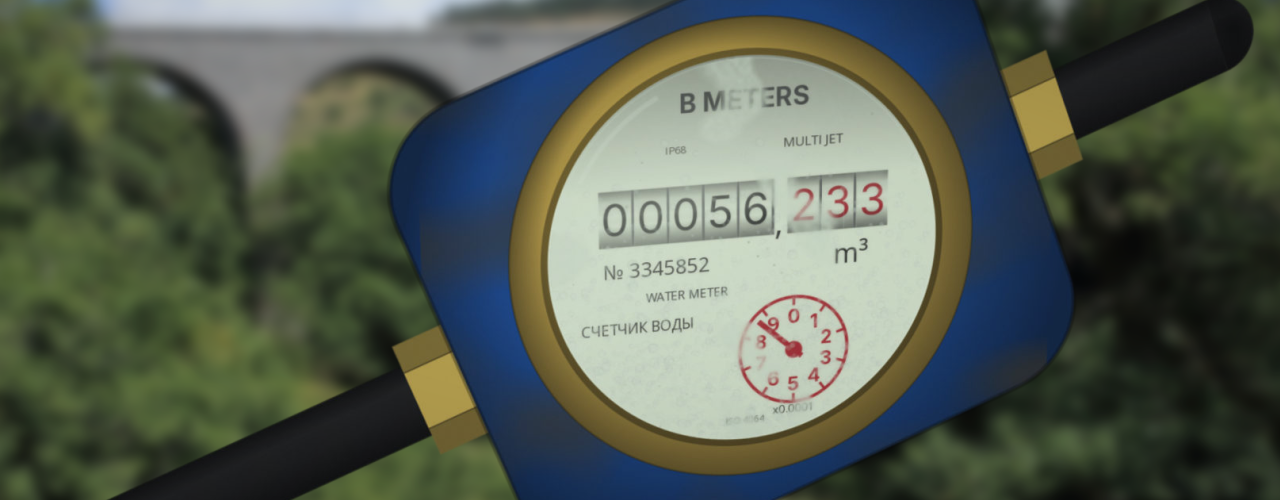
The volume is 56.2338; m³
